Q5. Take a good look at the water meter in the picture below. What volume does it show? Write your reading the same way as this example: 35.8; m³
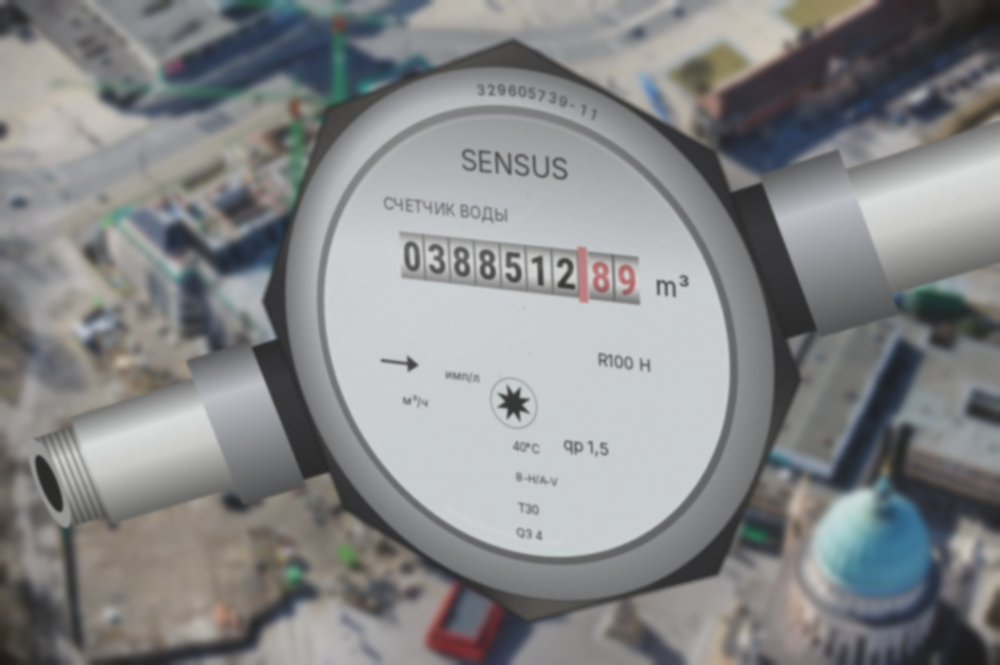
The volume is 388512.89; m³
